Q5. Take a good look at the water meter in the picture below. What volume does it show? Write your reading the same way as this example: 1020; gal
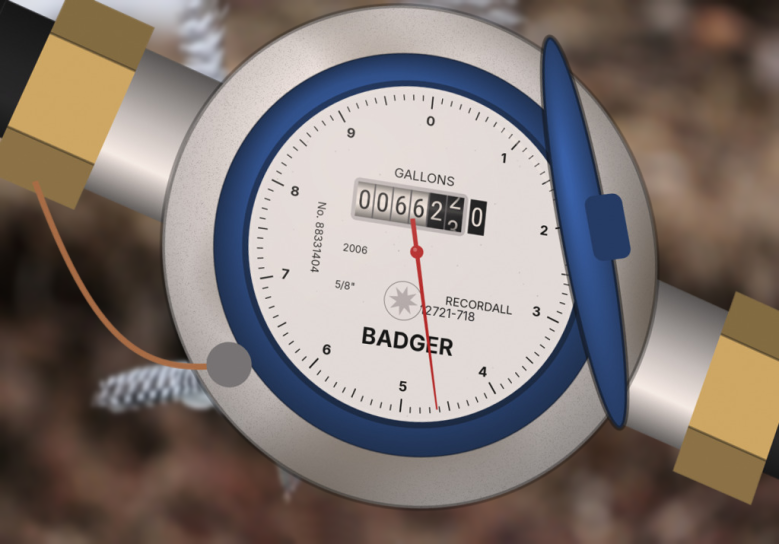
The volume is 66224.6; gal
